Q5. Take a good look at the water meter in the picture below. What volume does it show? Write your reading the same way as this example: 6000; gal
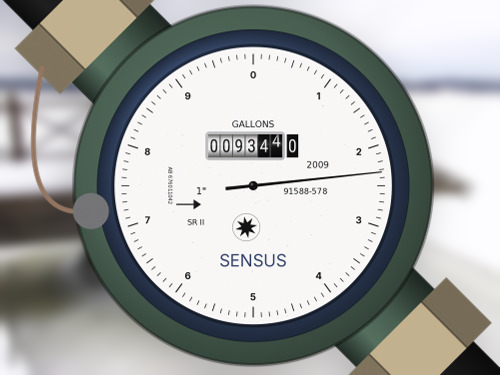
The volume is 93442.3; gal
